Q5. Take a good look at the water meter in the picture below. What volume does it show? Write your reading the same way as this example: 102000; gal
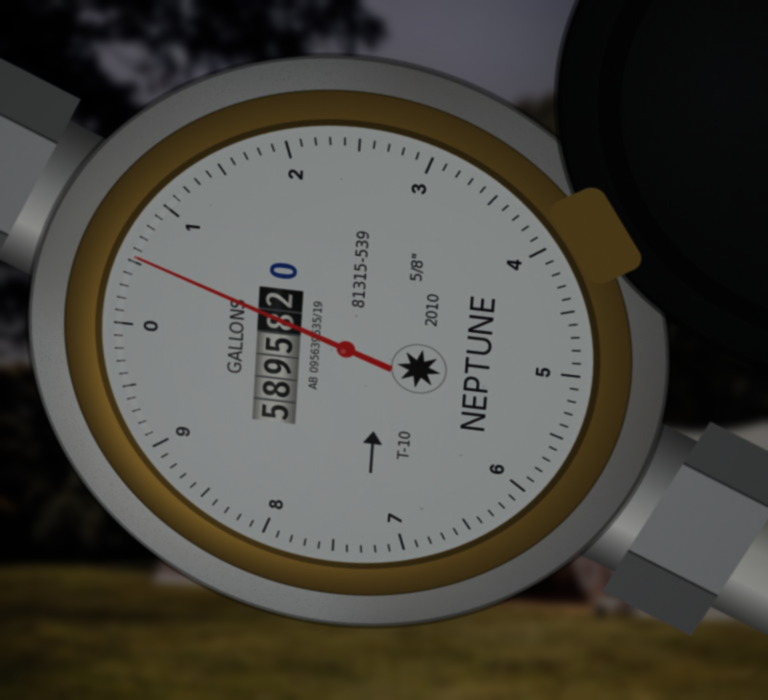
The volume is 5895820.5; gal
